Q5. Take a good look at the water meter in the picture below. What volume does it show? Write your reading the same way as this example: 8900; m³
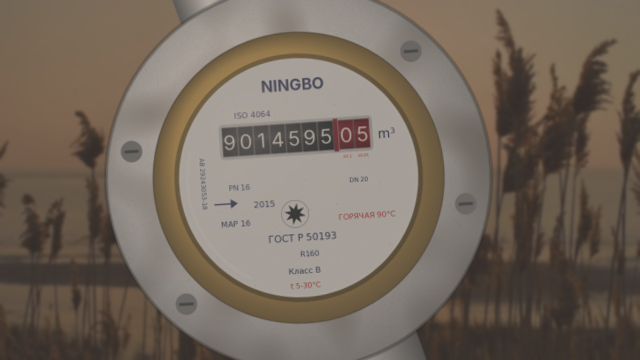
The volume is 9014595.05; m³
